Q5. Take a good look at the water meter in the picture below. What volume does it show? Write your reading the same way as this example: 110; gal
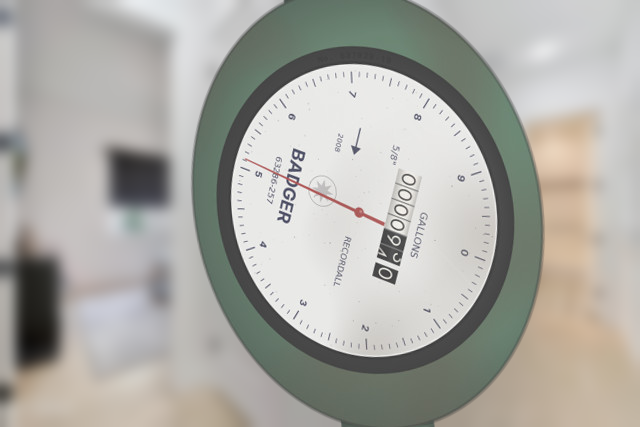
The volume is 935.1; gal
